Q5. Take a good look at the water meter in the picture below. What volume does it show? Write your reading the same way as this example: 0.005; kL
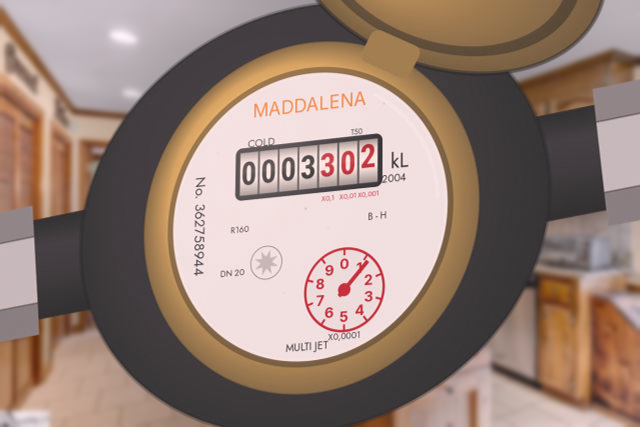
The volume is 3.3021; kL
